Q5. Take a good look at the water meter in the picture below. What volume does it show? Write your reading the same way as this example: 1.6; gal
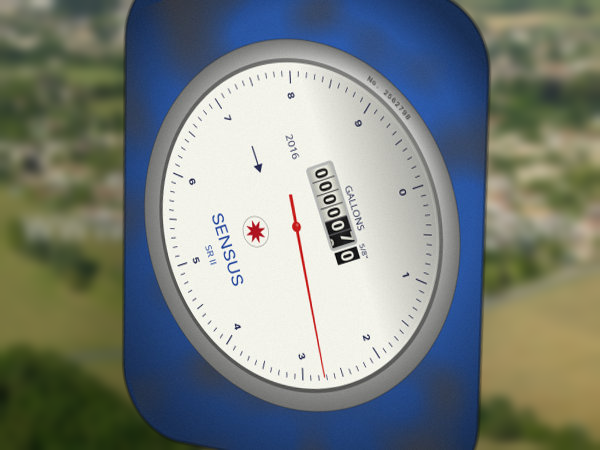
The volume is 72.7; gal
